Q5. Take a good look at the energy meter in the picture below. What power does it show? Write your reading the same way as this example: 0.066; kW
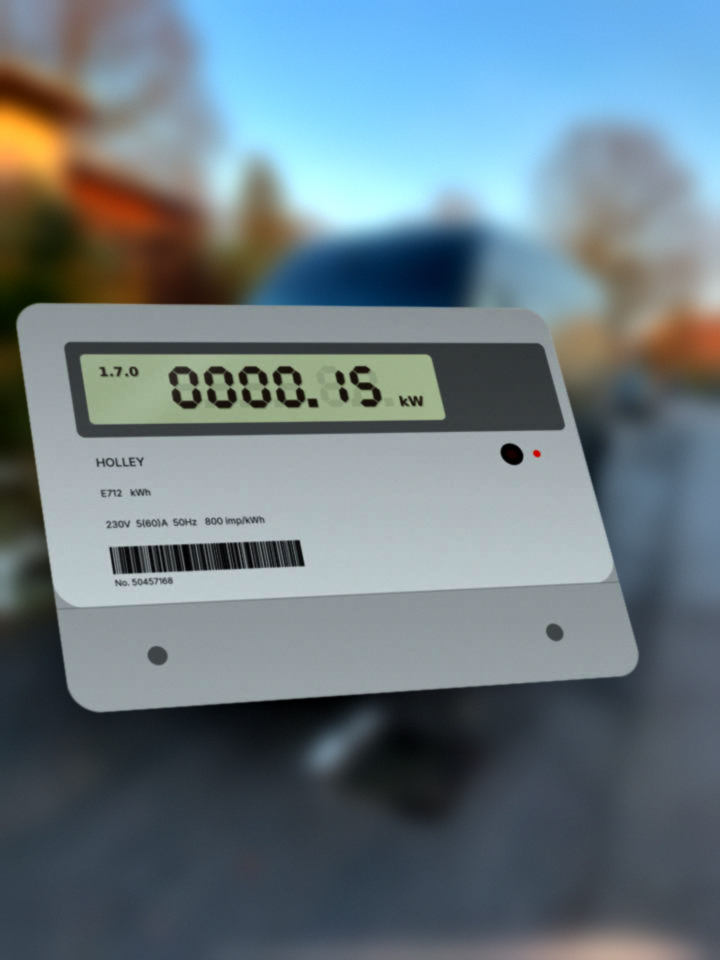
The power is 0.15; kW
